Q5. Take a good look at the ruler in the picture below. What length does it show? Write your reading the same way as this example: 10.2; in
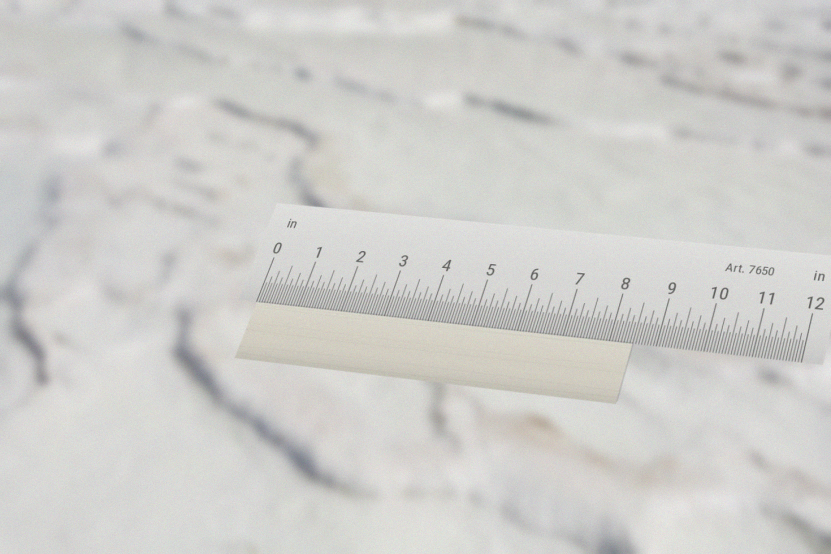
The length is 8.5; in
